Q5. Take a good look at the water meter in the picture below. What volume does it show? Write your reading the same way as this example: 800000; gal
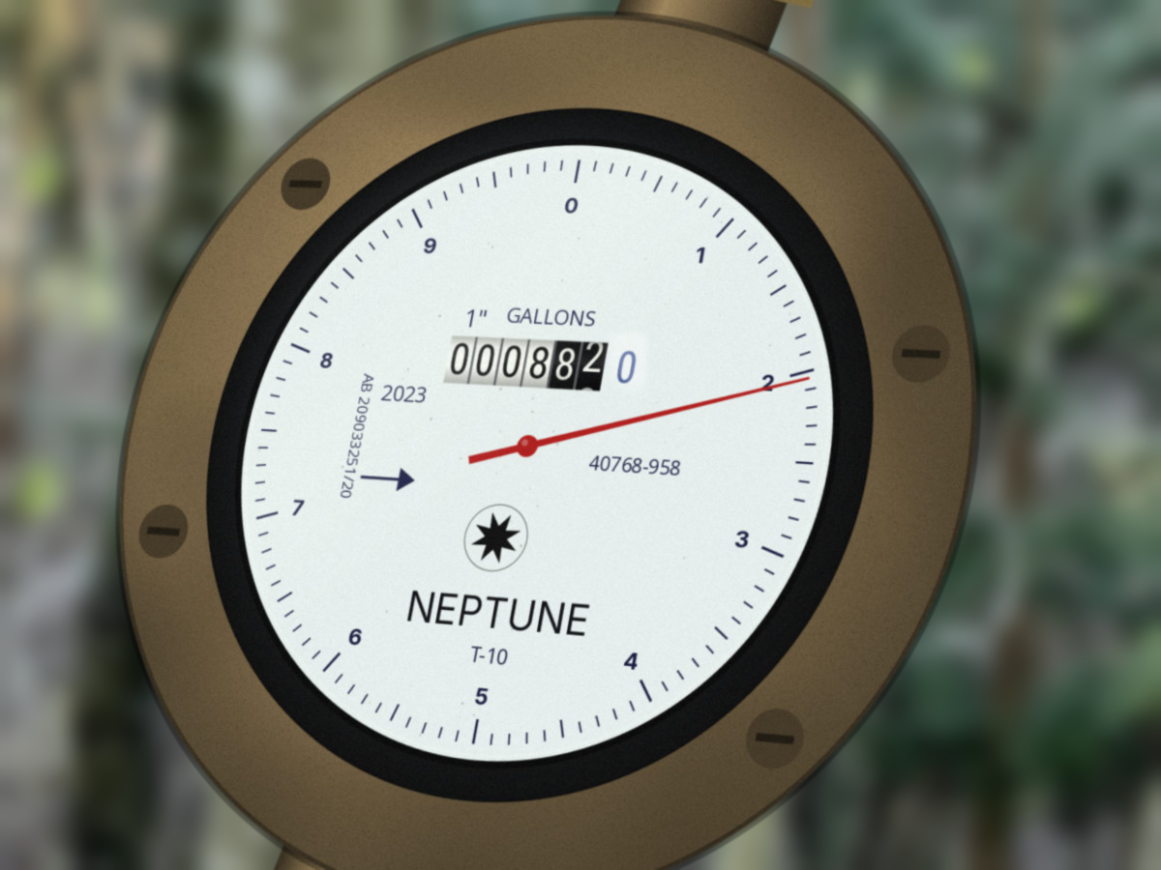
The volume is 8822.0; gal
